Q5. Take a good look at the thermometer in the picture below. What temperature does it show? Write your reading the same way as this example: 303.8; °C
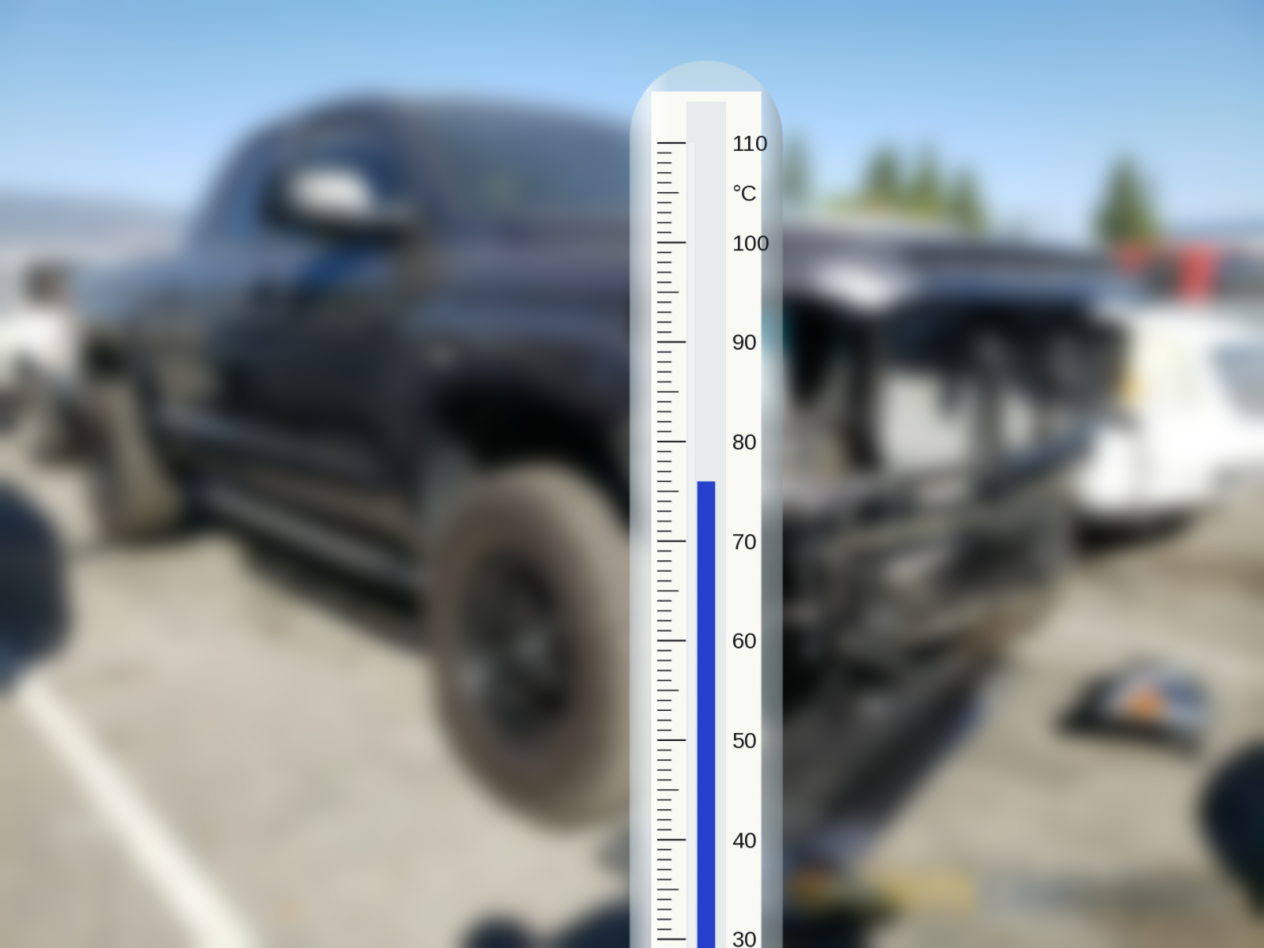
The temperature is 76; °C
